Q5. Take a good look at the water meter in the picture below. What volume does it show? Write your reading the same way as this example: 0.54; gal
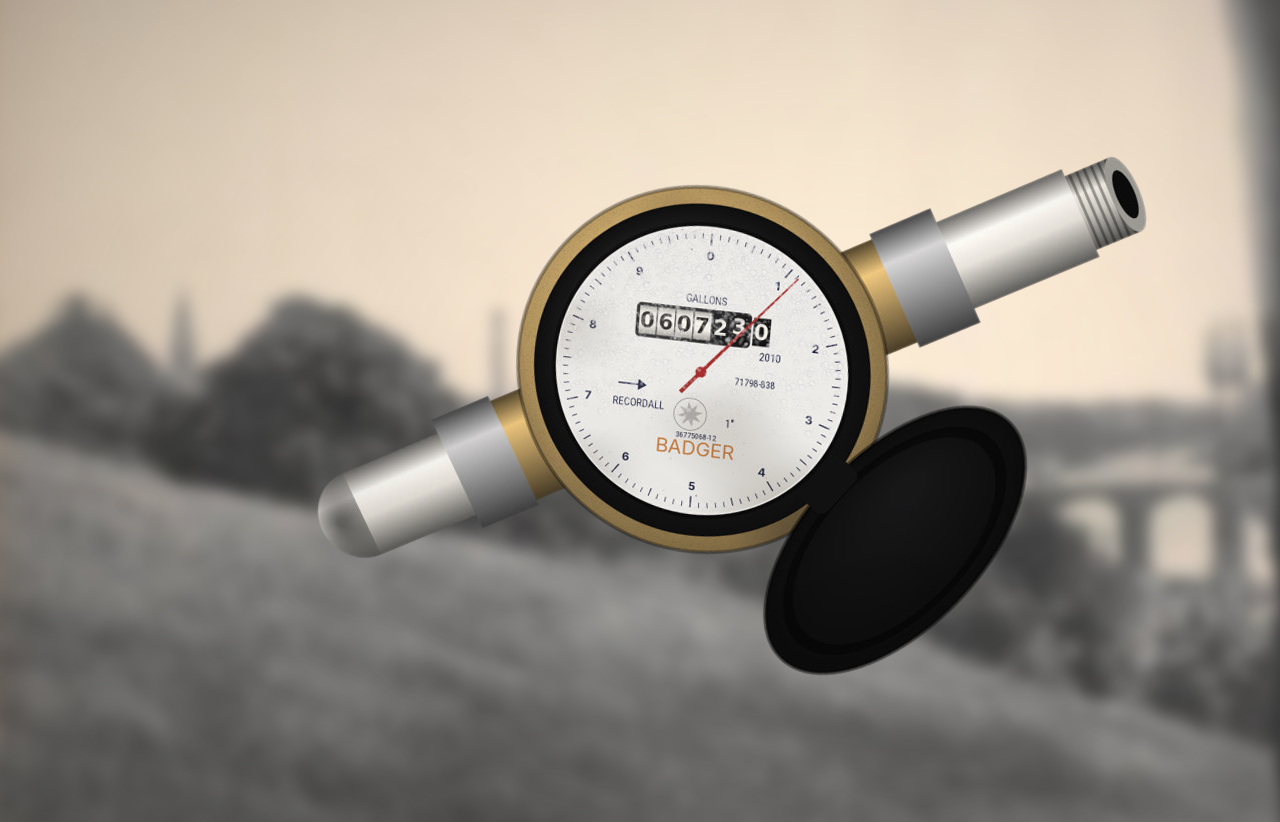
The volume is 607231.1; gal
